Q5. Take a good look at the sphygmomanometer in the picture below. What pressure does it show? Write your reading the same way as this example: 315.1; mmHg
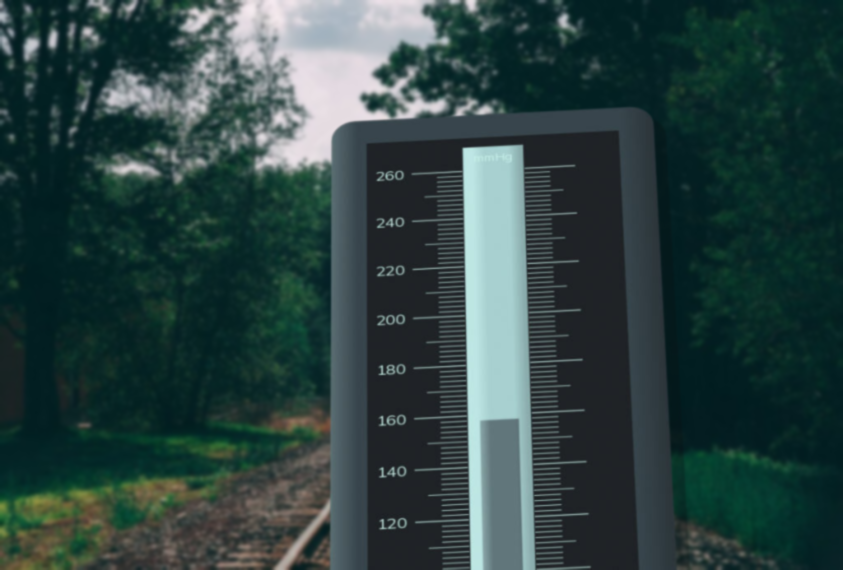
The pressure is 158; mmHg
